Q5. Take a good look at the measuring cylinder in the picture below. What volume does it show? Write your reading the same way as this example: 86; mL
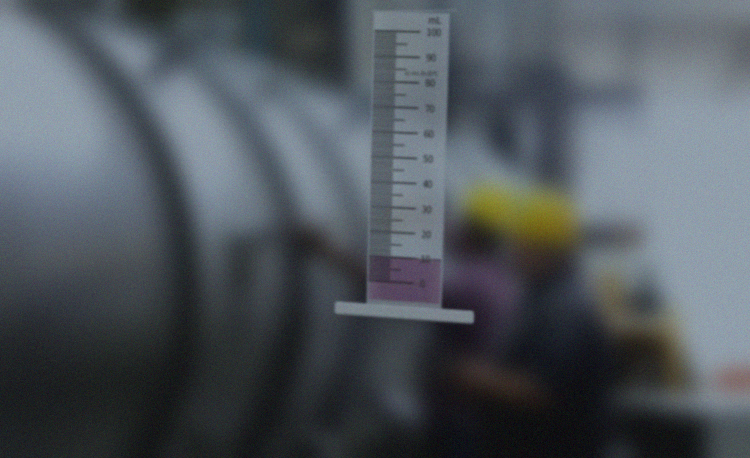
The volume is 10; mL
